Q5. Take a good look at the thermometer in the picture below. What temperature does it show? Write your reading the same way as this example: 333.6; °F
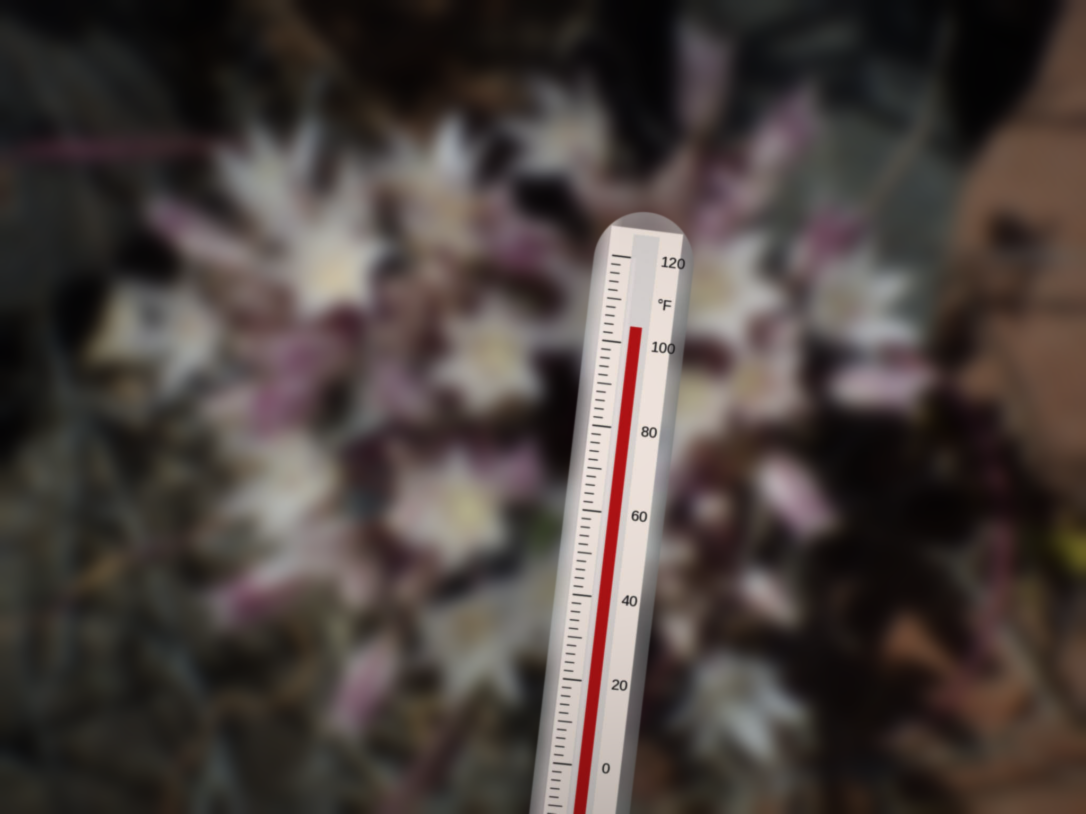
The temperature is 104; °F
